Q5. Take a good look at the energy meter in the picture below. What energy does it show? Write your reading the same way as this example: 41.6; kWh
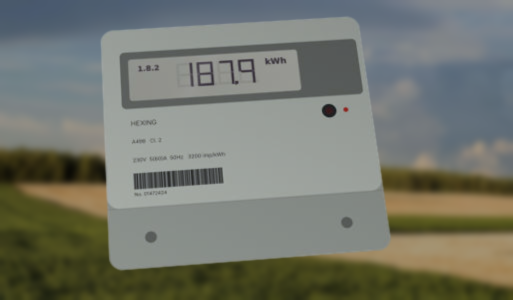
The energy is 187.9; kWh
